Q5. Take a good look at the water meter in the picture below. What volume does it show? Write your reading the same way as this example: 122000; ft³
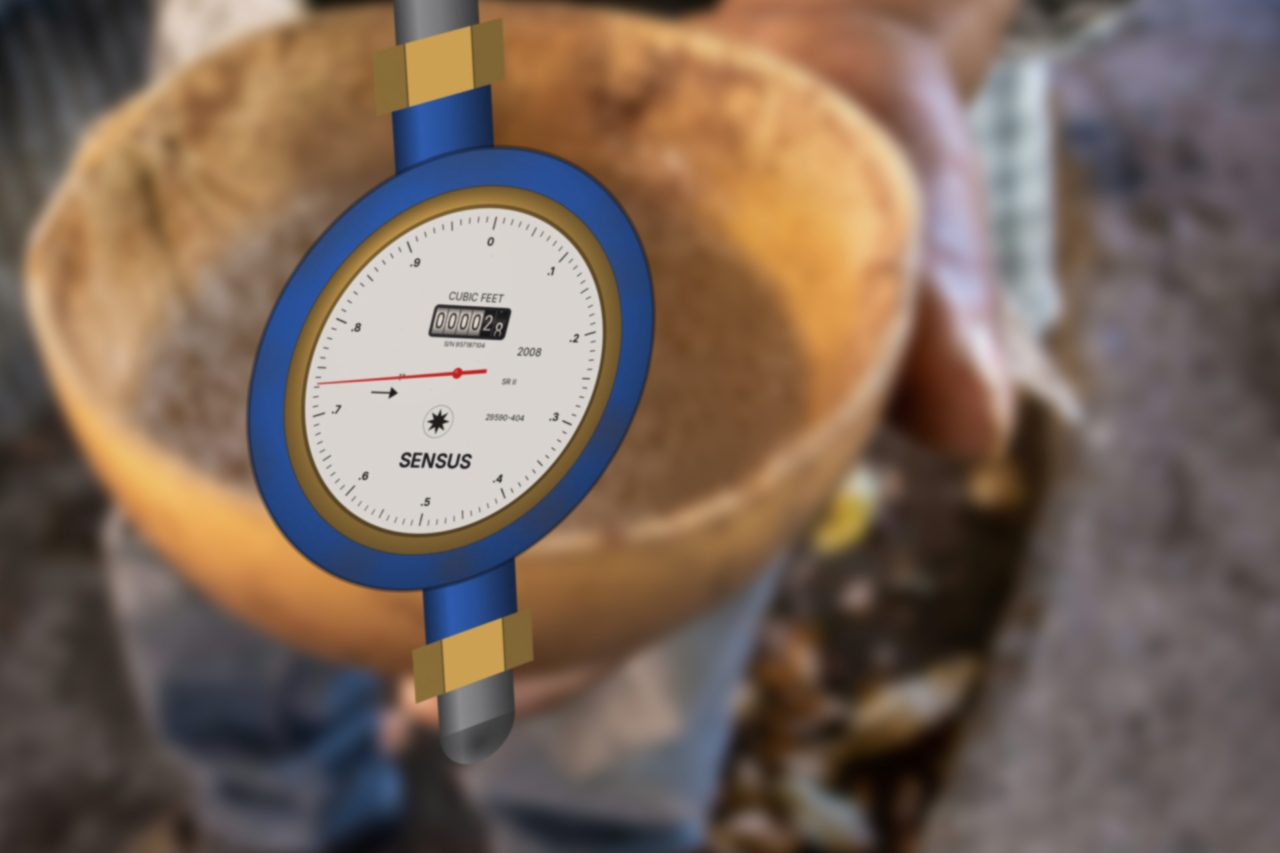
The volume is 27.73; ft³
